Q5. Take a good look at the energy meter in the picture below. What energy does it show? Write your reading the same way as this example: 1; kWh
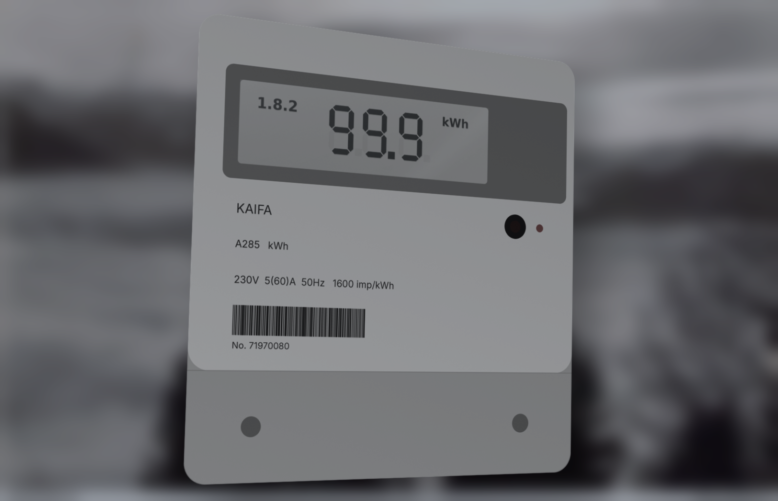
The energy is 99.9; kWh
